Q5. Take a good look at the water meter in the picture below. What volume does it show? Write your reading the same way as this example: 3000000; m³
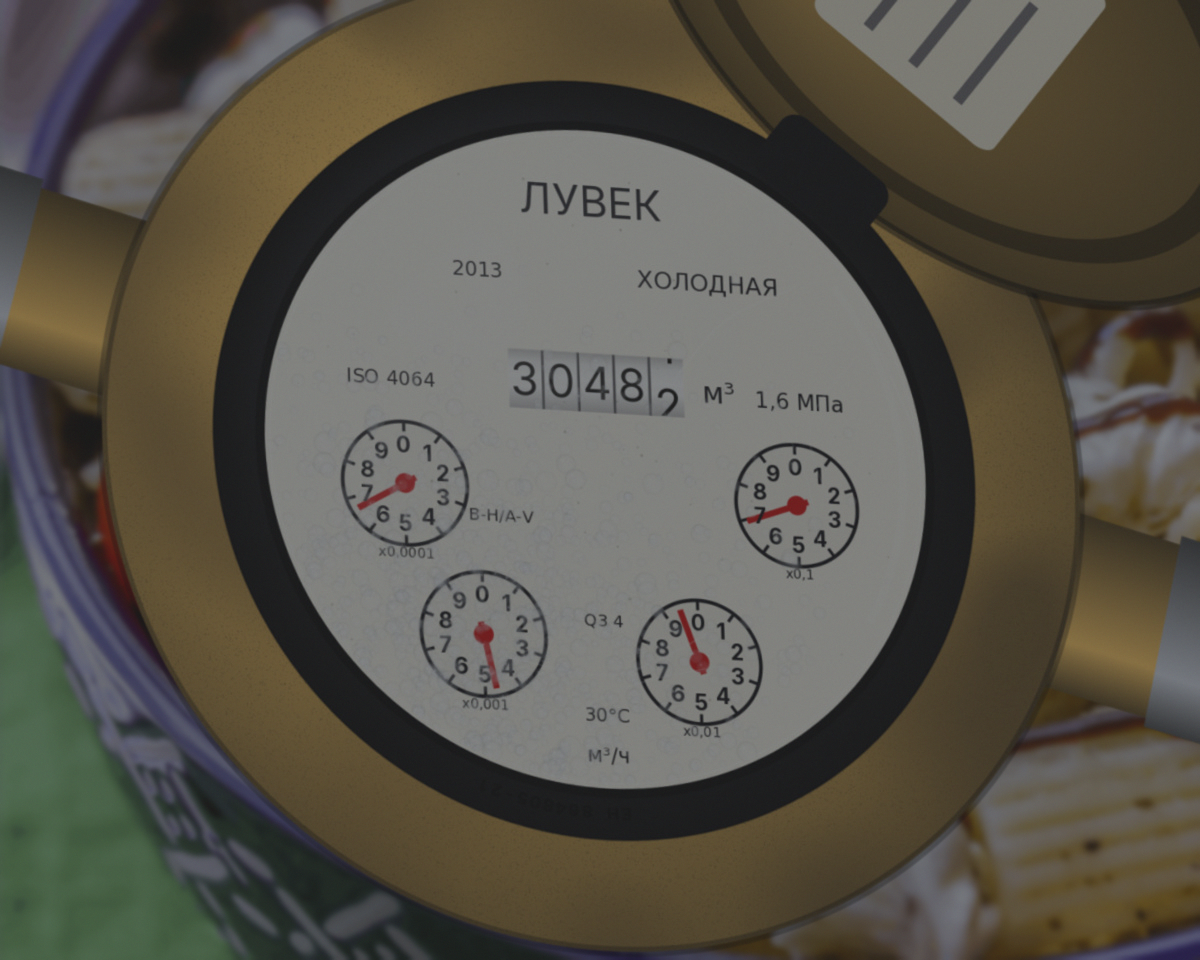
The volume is 30481.6946; m³
